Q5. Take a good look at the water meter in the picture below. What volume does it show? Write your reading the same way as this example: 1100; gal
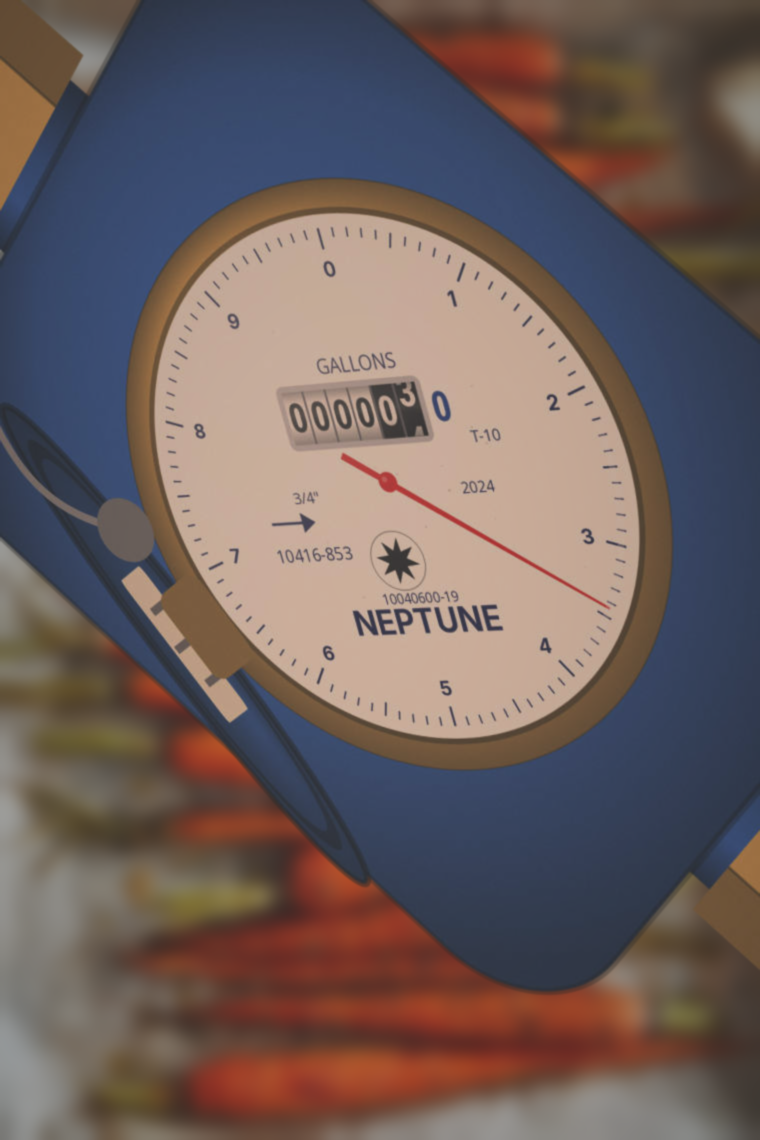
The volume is 33.4; gal
